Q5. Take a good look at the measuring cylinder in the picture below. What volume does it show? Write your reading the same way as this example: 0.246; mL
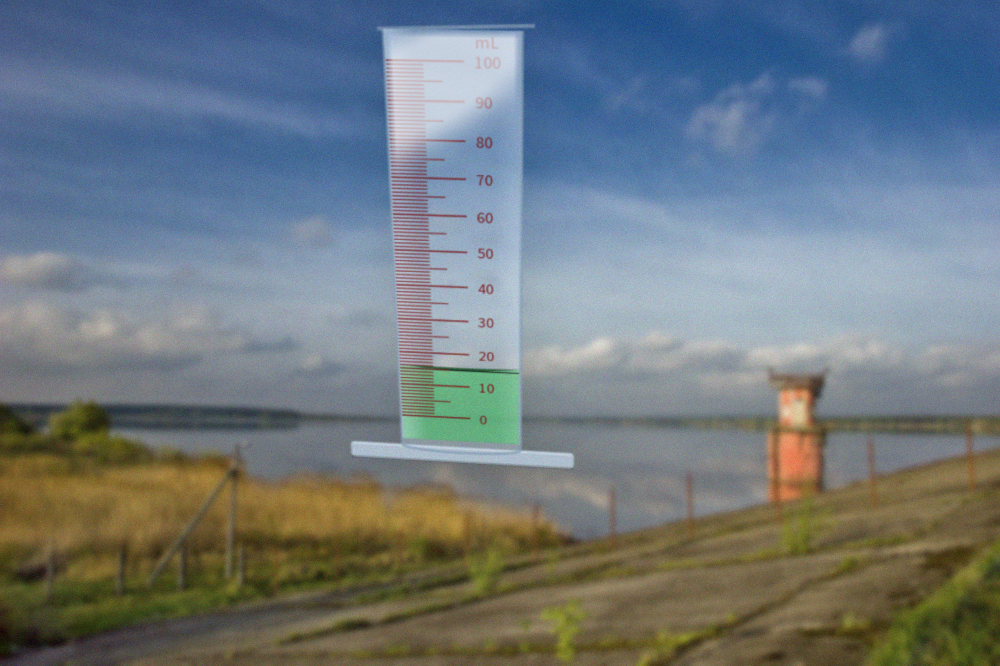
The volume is 15; mL
